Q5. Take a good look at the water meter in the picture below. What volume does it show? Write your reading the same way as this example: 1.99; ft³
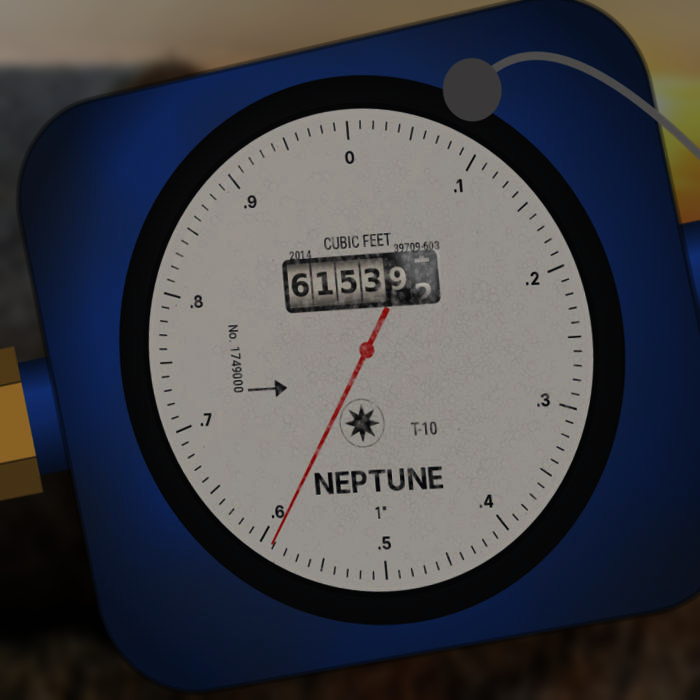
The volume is 615391.59; ft³
